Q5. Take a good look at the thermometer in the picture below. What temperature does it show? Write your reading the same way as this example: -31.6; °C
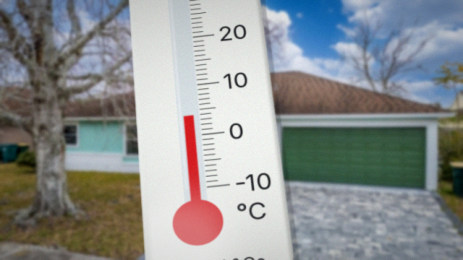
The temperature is 4; °C
